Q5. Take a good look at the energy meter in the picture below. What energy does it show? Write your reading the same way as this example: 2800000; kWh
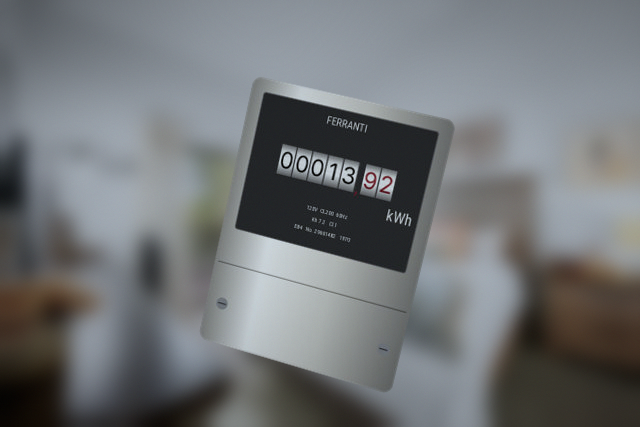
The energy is 13.92; kWh
